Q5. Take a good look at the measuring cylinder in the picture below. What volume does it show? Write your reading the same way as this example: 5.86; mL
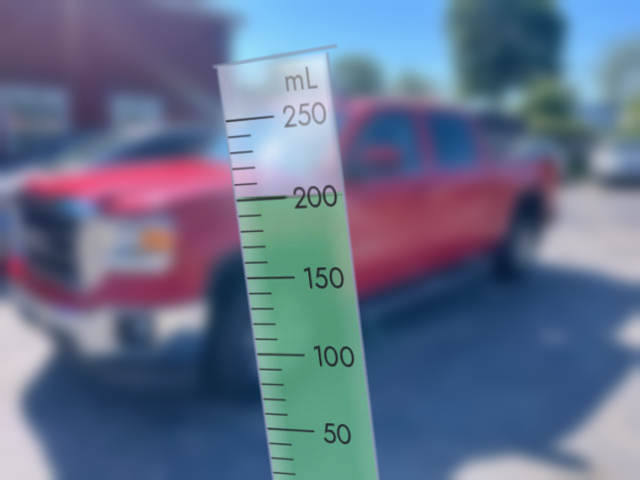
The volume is 200; mL
